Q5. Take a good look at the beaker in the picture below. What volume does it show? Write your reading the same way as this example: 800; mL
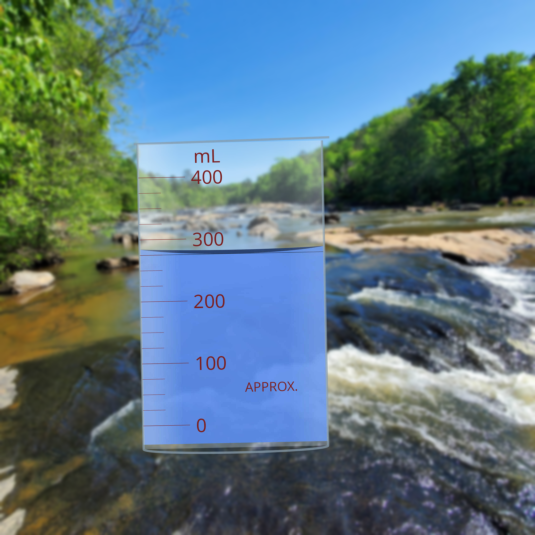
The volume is 275; mL
